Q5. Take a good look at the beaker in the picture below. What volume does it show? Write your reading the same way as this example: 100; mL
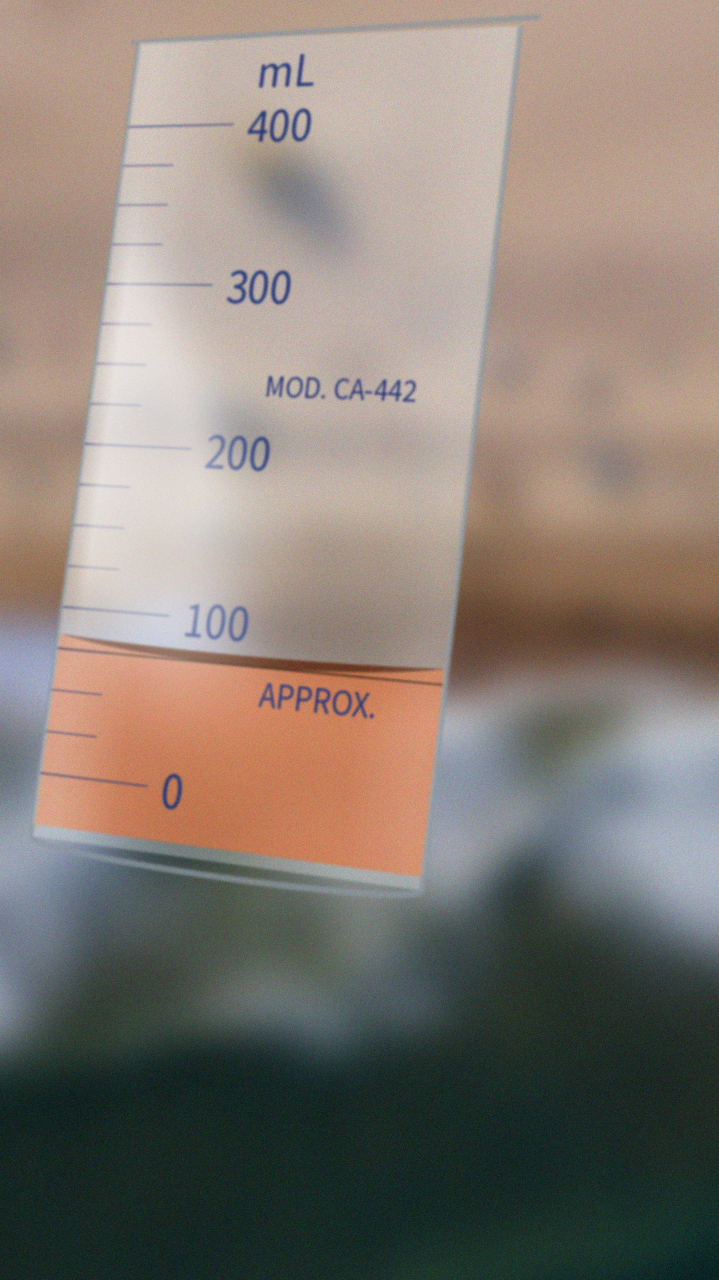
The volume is 75; mL
